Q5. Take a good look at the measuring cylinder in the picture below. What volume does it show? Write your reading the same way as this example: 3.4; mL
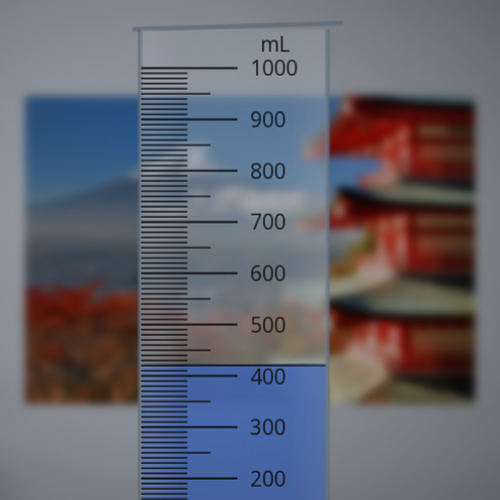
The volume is 420; mL
